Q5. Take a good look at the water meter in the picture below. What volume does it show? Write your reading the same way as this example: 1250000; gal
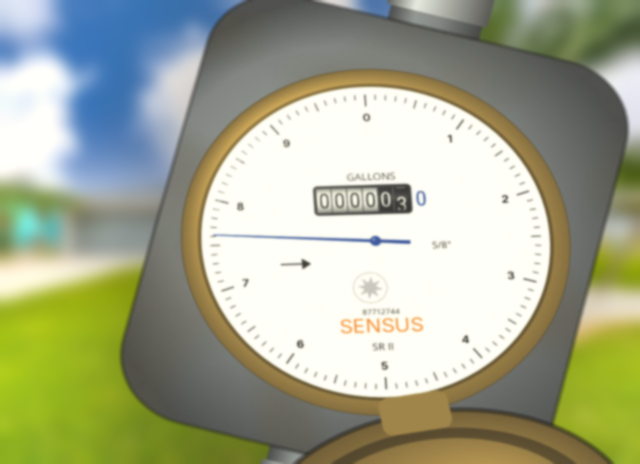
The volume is 27.6; gal
